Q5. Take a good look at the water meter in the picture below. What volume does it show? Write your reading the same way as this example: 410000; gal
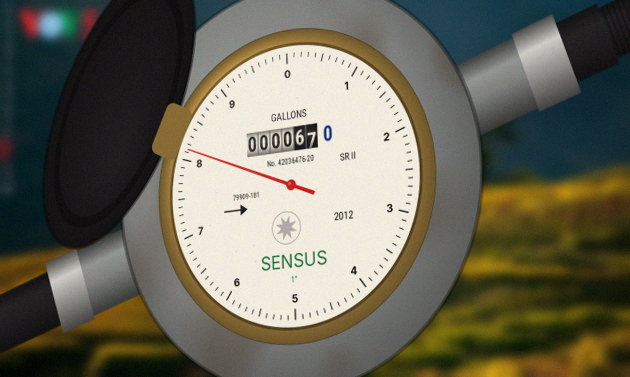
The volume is 668.1; gal
